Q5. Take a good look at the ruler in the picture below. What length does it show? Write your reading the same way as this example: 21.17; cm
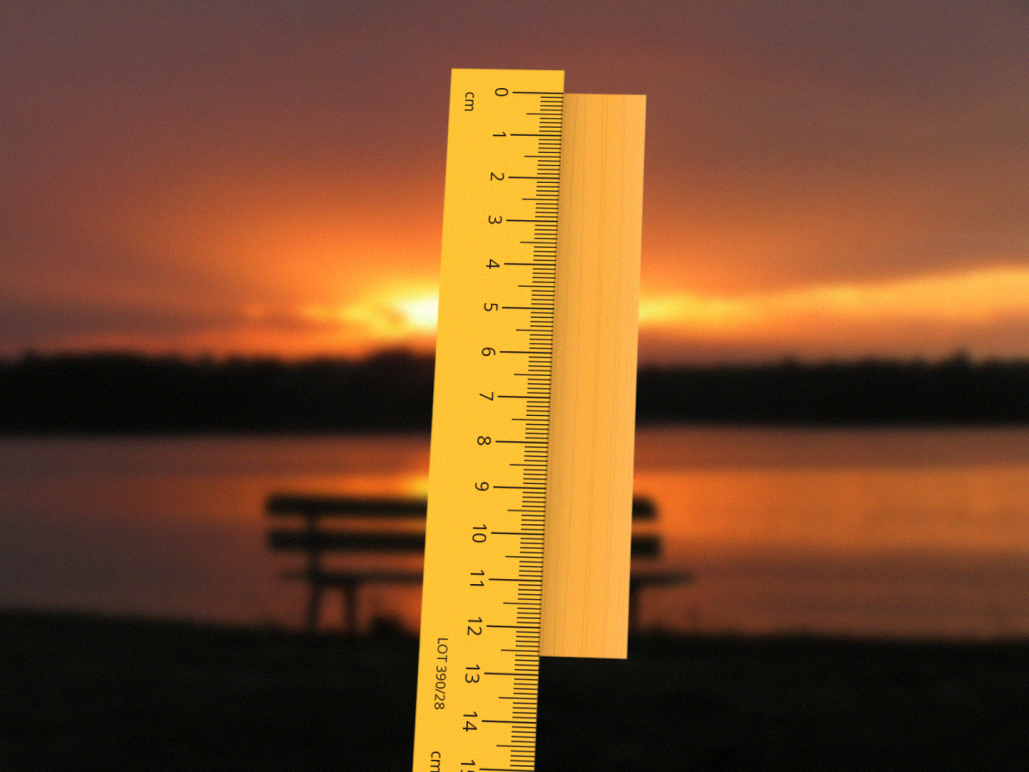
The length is 12.6; cm
